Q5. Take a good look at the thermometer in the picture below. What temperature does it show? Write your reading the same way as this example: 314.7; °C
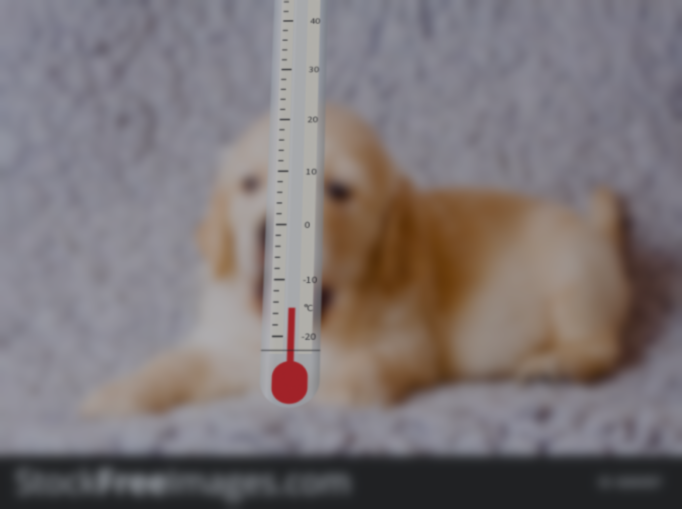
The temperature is -15; °C
